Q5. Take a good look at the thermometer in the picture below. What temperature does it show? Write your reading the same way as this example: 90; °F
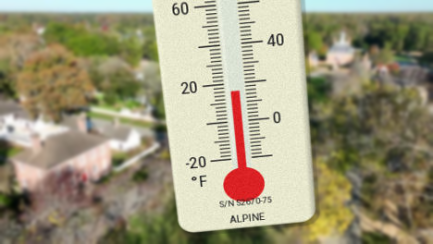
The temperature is 16; °F
